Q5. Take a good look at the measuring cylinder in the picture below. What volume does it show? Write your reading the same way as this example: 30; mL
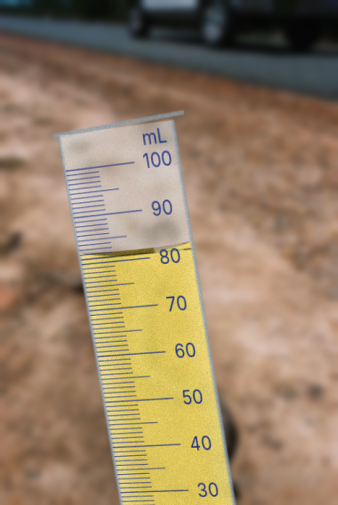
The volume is 81; mL
